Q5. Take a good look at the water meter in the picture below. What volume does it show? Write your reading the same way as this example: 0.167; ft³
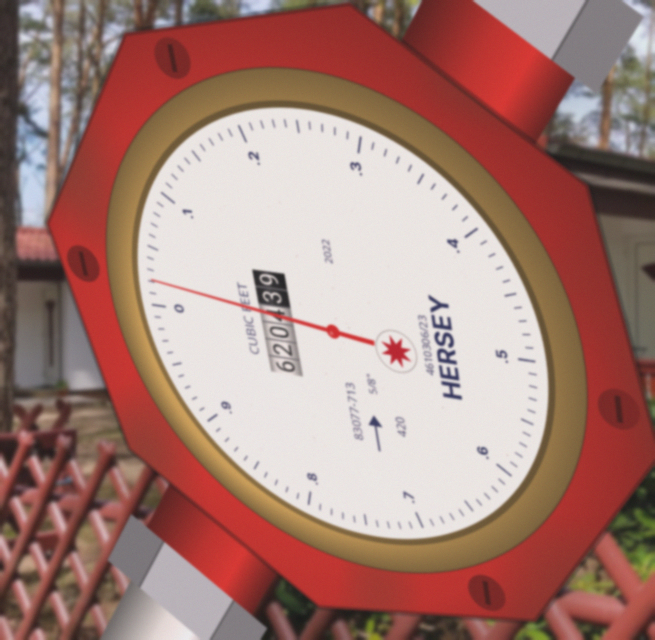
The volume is 620439.02; ft³
